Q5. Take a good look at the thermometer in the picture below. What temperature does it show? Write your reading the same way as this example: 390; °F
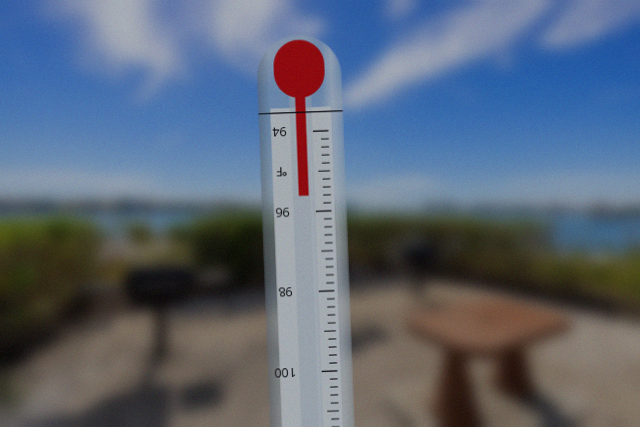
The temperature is 95.6; °F
